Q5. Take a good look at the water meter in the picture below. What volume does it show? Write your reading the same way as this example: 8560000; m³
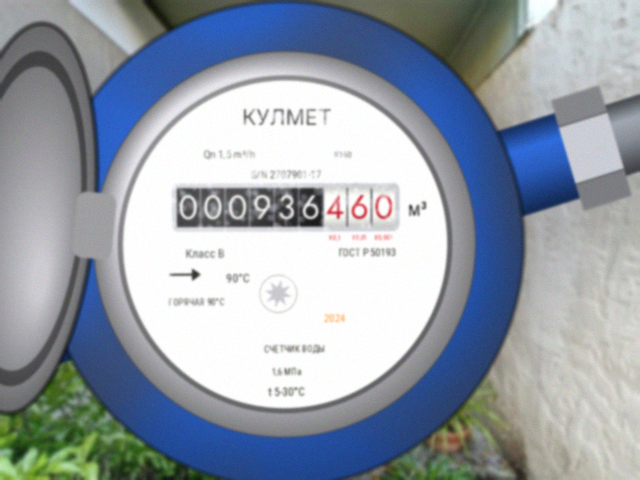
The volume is 936.460; m³
